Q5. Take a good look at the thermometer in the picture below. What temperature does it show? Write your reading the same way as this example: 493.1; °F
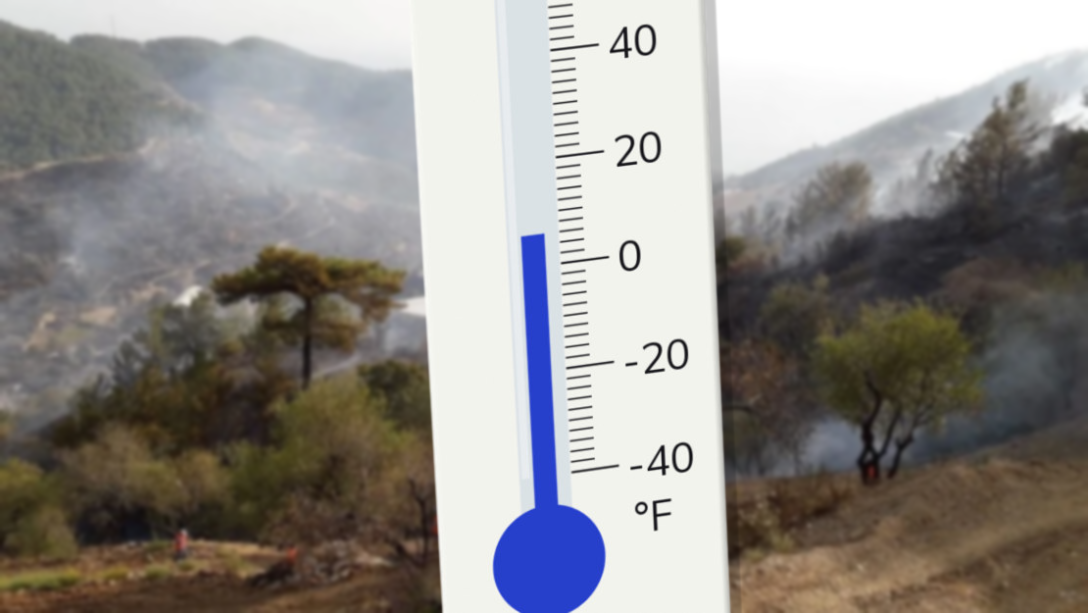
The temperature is 6; °F
